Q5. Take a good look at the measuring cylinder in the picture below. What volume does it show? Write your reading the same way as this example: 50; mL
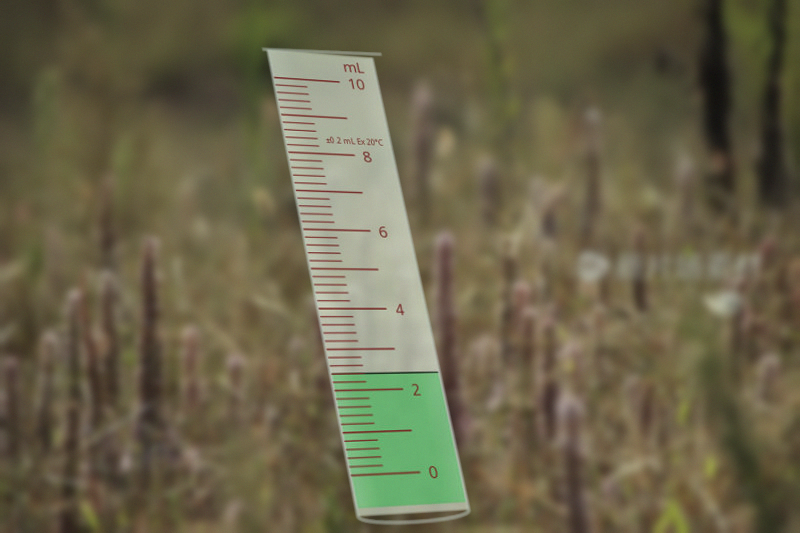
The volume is 2.4; mL
